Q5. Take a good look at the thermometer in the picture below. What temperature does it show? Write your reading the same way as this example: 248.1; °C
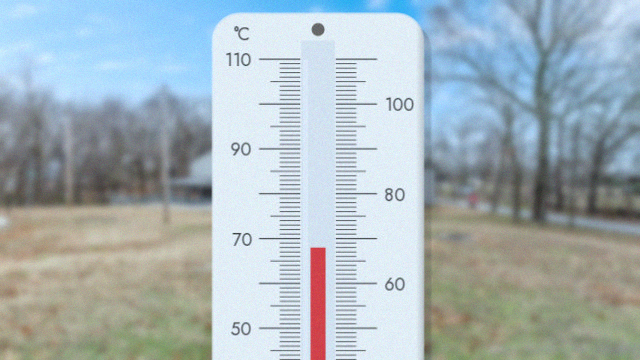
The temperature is 68; °C
